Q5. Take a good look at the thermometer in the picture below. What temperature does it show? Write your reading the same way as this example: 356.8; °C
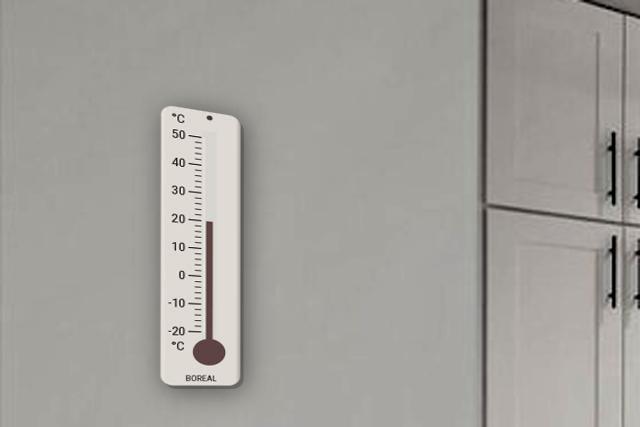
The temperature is 20; °C
